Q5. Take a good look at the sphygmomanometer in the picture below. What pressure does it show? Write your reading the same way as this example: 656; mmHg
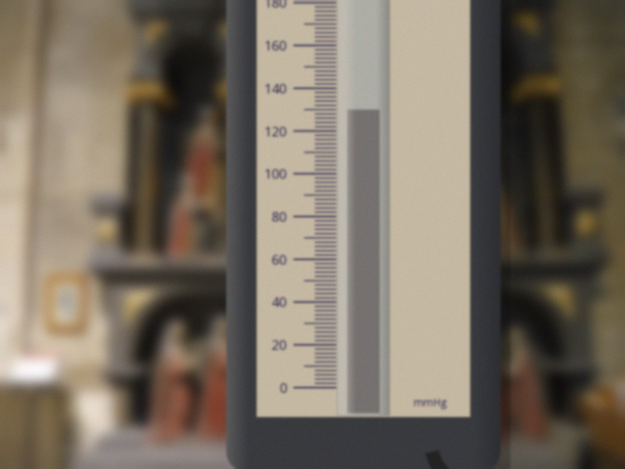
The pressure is 130; mmHg
